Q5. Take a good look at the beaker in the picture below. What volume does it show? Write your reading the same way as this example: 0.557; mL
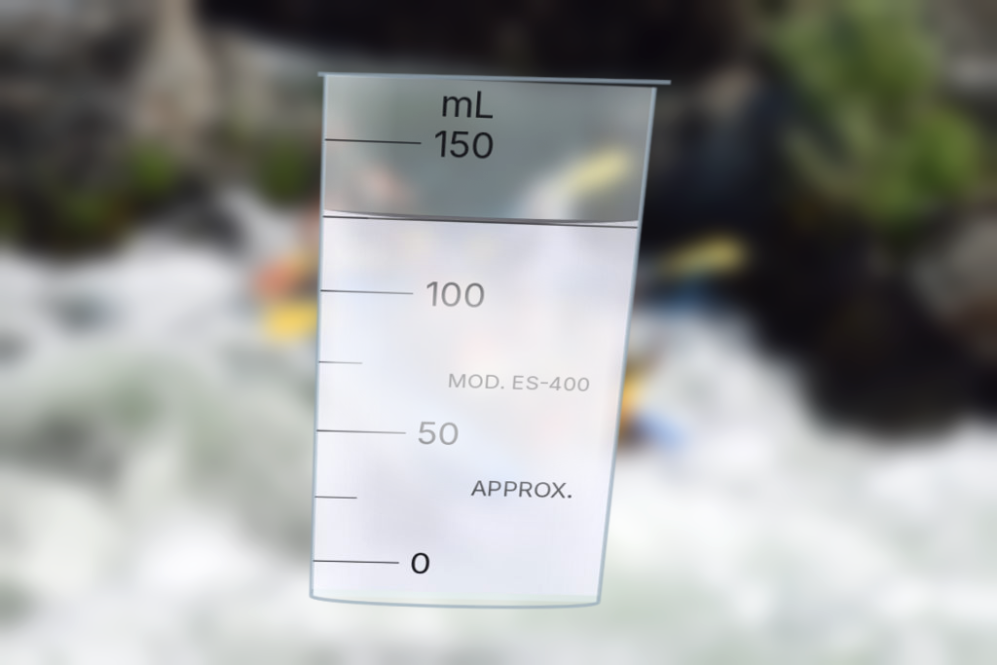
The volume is 125; mL
